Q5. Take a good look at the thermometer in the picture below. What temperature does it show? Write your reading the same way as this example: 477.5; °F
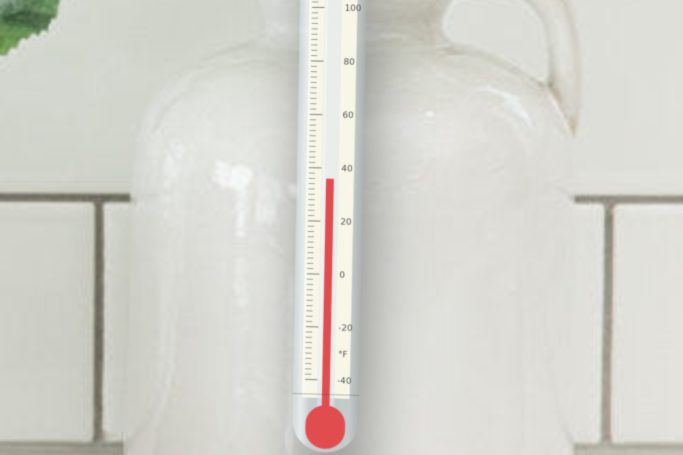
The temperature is 36; °F
